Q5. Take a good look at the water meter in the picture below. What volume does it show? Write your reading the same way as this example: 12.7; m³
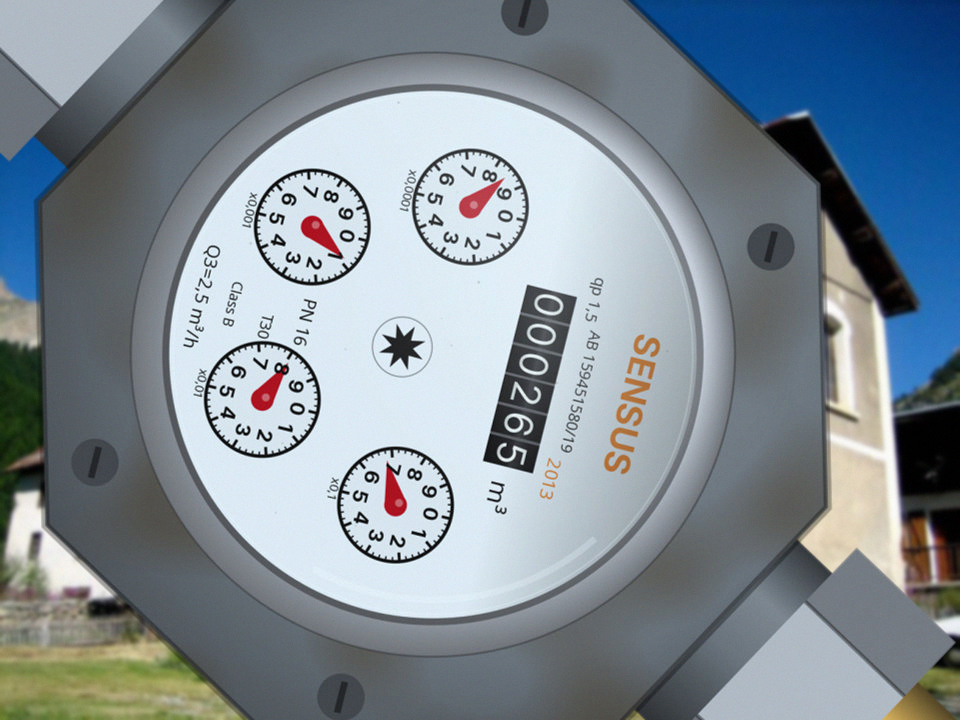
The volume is 265.6808; m³
